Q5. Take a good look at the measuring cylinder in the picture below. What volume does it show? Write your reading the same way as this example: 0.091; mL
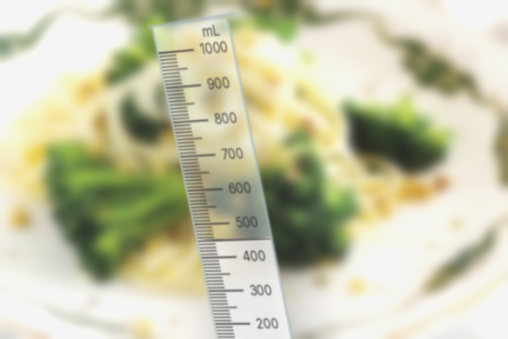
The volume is 450; mL
